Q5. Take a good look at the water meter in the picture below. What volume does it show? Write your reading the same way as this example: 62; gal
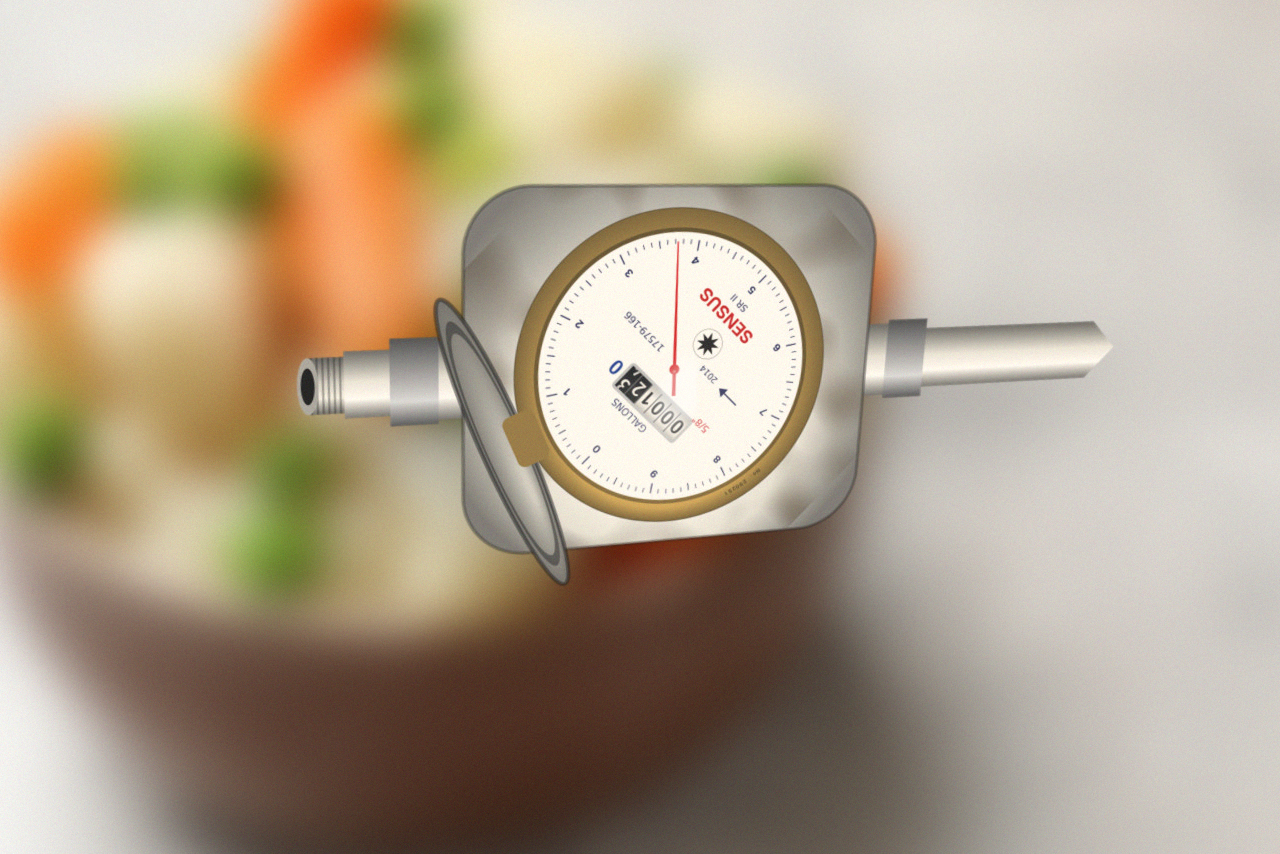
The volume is 1233.7; gal
